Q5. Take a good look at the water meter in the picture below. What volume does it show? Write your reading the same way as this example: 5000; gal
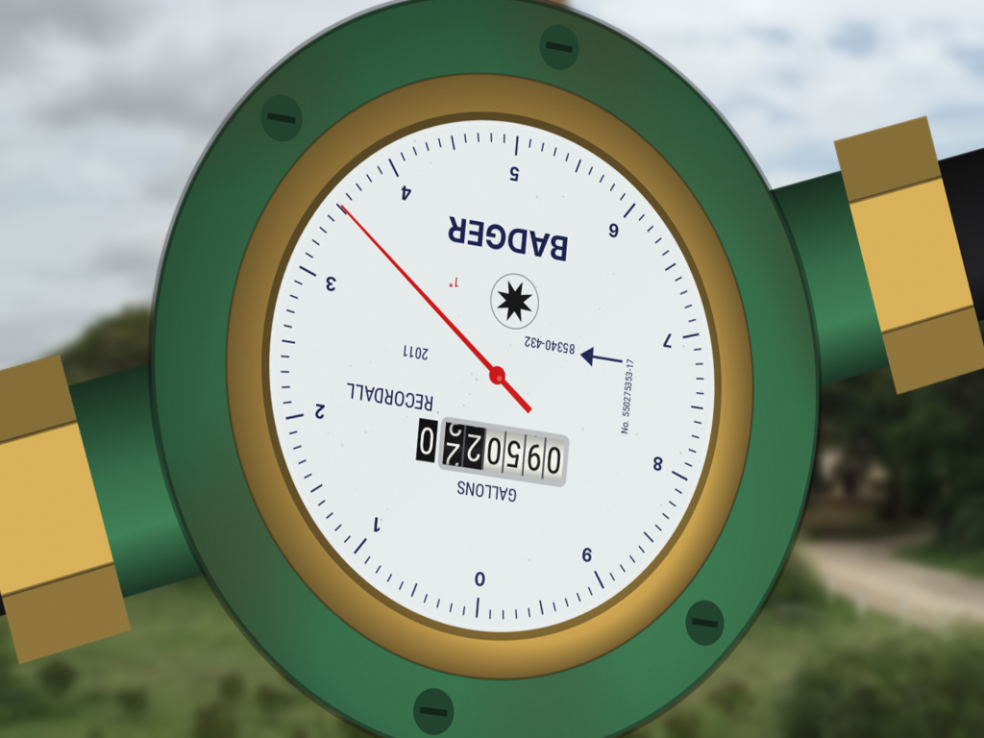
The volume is 950223.5; gal
